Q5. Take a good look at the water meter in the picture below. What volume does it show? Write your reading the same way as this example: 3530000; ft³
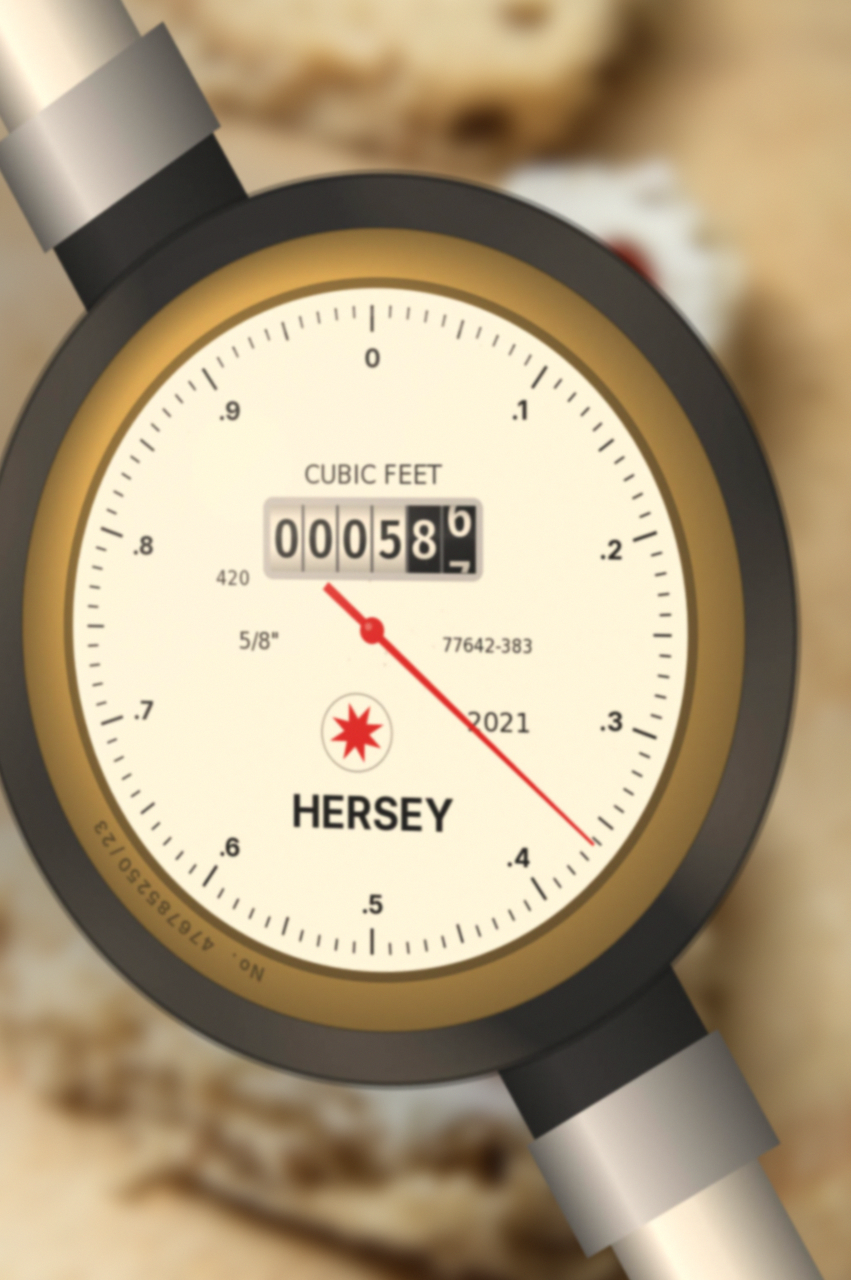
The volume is 586.36; ft³
